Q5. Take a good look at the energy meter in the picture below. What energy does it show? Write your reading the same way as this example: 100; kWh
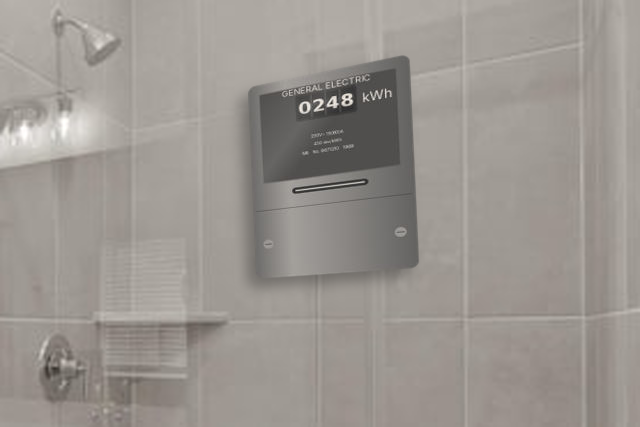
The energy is 248; kWh
